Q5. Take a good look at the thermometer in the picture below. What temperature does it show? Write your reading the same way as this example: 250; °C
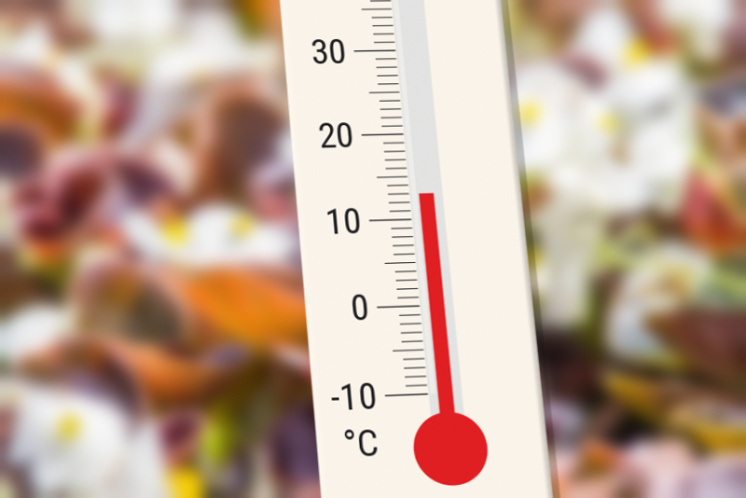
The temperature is 13; °C
